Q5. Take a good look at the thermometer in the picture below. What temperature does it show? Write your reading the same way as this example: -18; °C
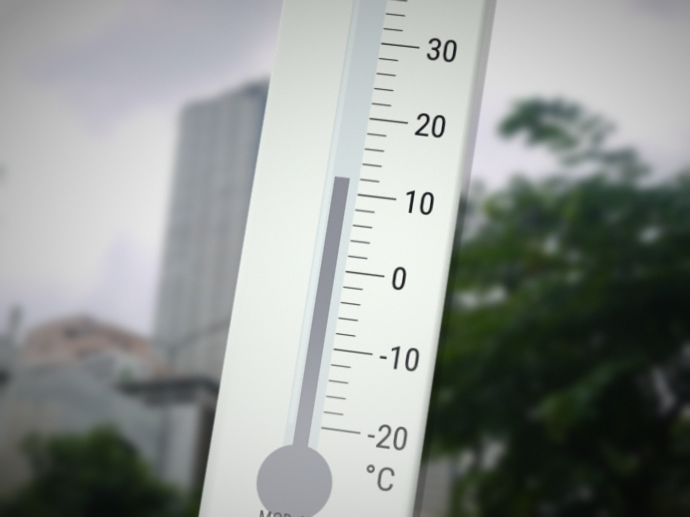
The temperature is 12; °C
